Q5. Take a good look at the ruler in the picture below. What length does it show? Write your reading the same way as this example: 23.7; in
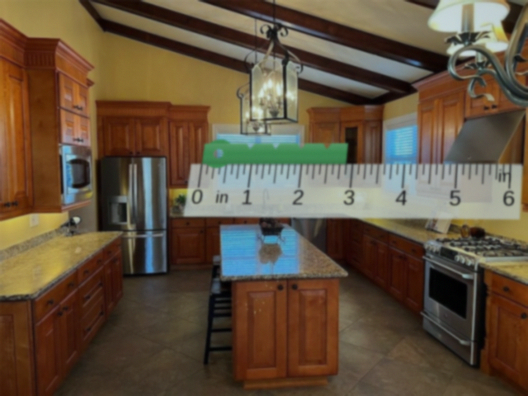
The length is 2.875; in
